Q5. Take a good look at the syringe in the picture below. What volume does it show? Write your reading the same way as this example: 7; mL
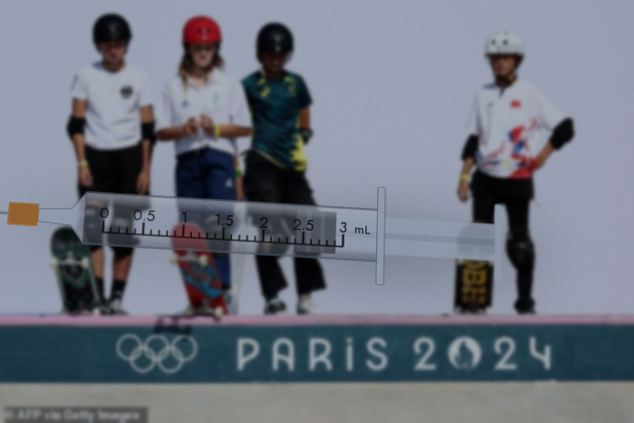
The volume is 2.4; mL
